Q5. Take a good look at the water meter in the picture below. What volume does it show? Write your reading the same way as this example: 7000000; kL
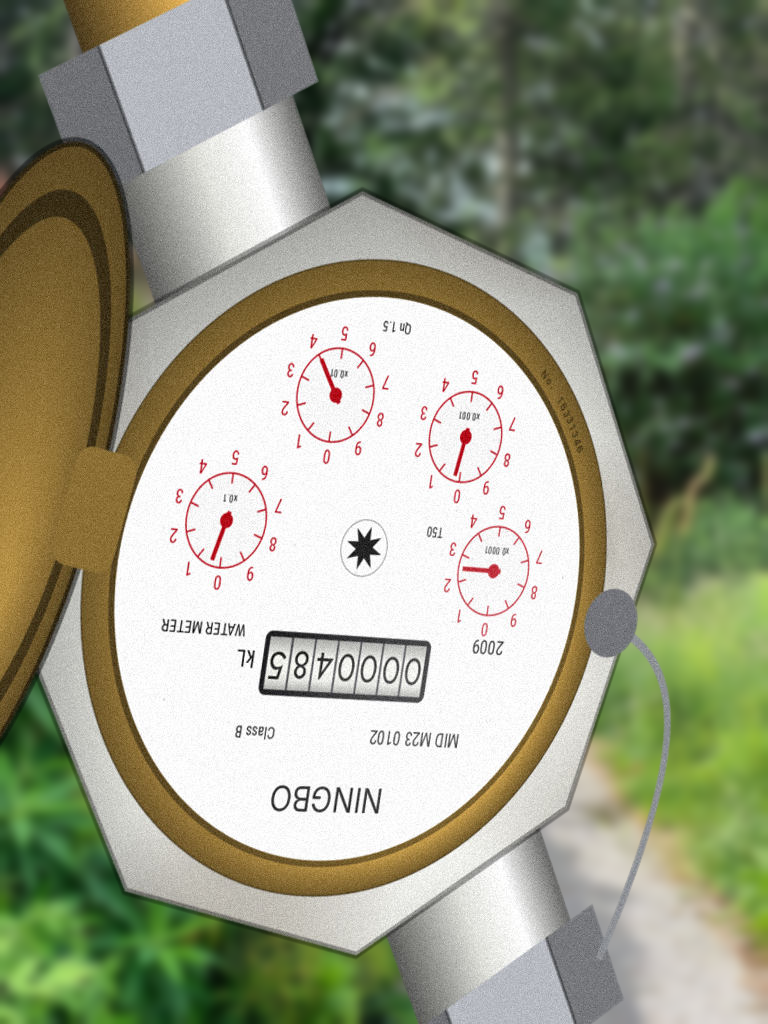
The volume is 485.0402; kL
